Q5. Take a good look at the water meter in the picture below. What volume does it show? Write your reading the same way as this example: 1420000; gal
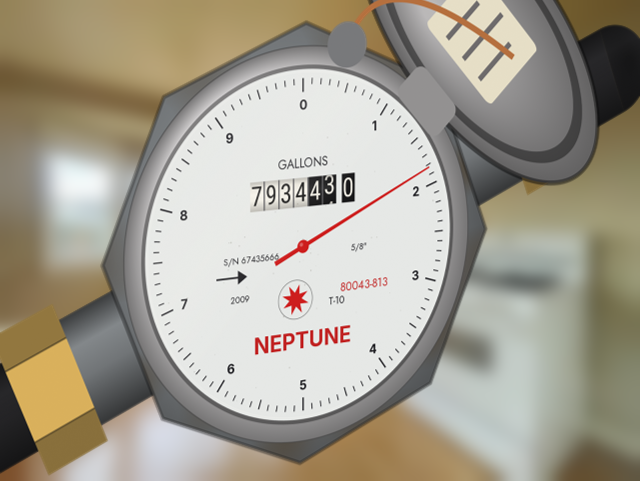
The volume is 7934431.8; gal
